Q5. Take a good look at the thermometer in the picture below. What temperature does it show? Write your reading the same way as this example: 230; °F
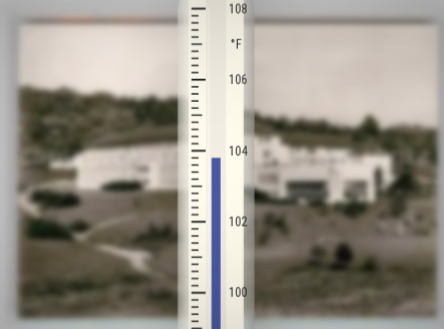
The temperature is 103.8; °F
